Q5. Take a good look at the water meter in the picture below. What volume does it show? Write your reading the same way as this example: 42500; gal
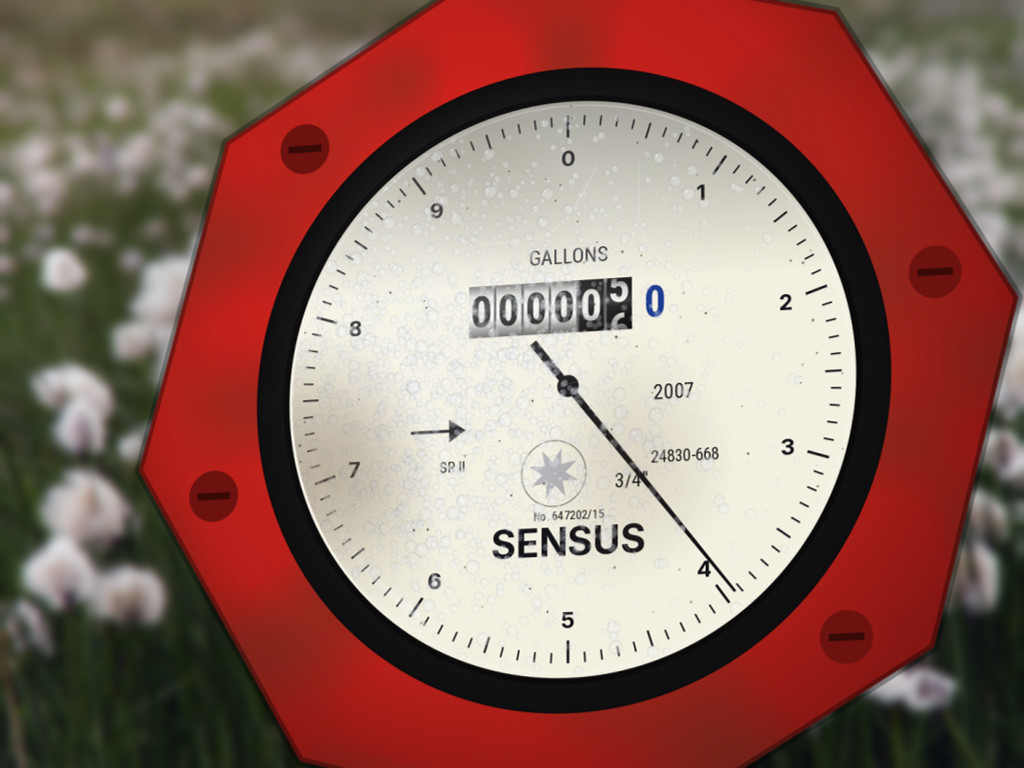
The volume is 53.9; gal
